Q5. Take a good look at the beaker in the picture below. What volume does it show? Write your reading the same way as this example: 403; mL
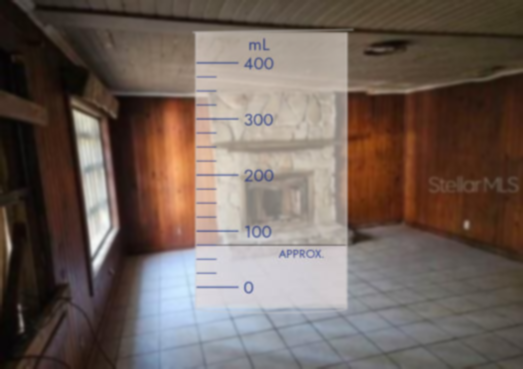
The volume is 75; mL
